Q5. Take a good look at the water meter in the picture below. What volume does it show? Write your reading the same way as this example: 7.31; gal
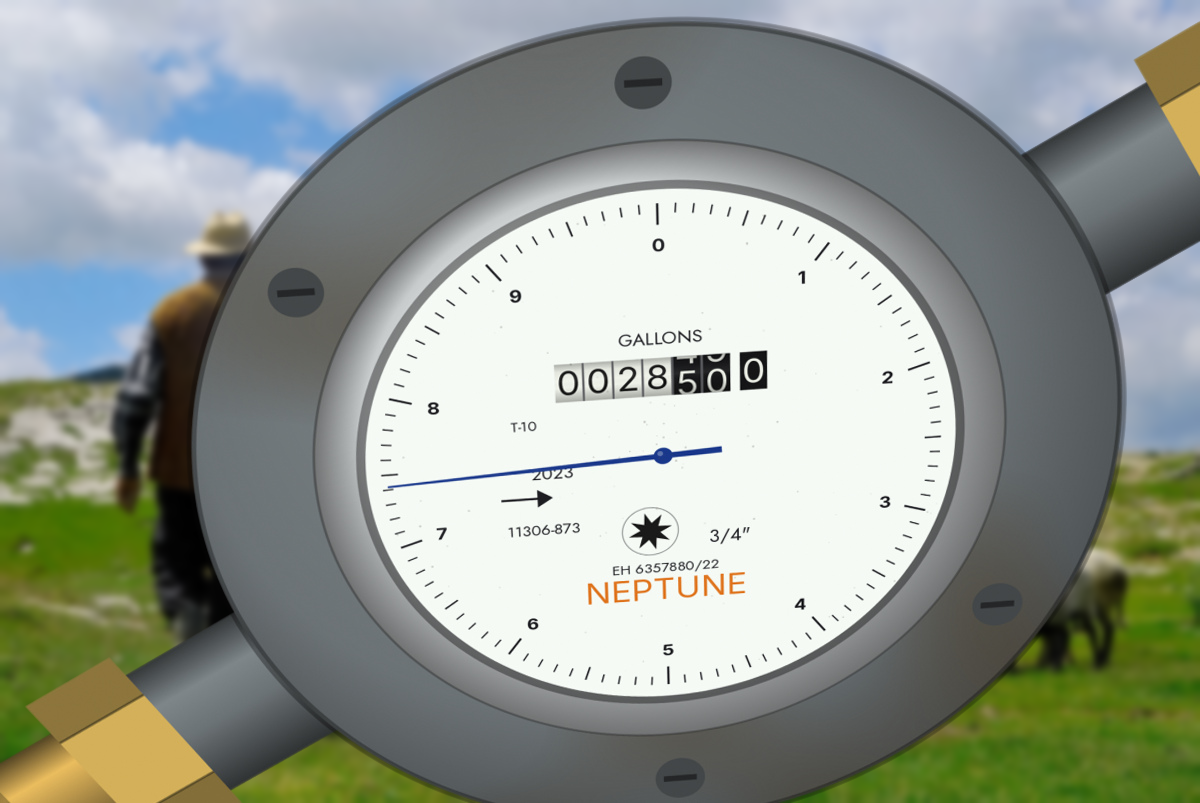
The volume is 28497.4; gal
